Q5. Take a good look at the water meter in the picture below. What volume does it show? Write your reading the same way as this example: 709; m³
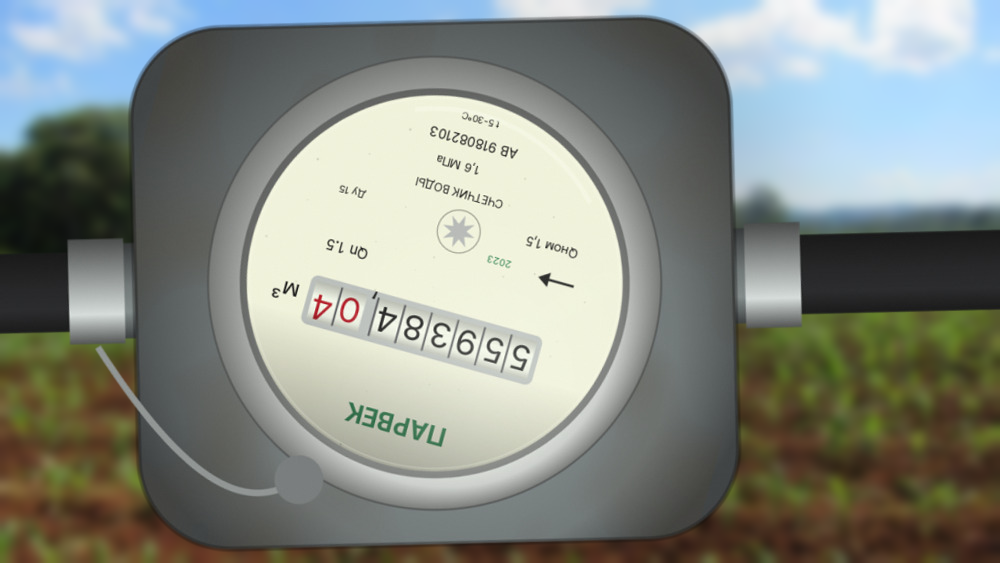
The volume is 559384.04; m³
